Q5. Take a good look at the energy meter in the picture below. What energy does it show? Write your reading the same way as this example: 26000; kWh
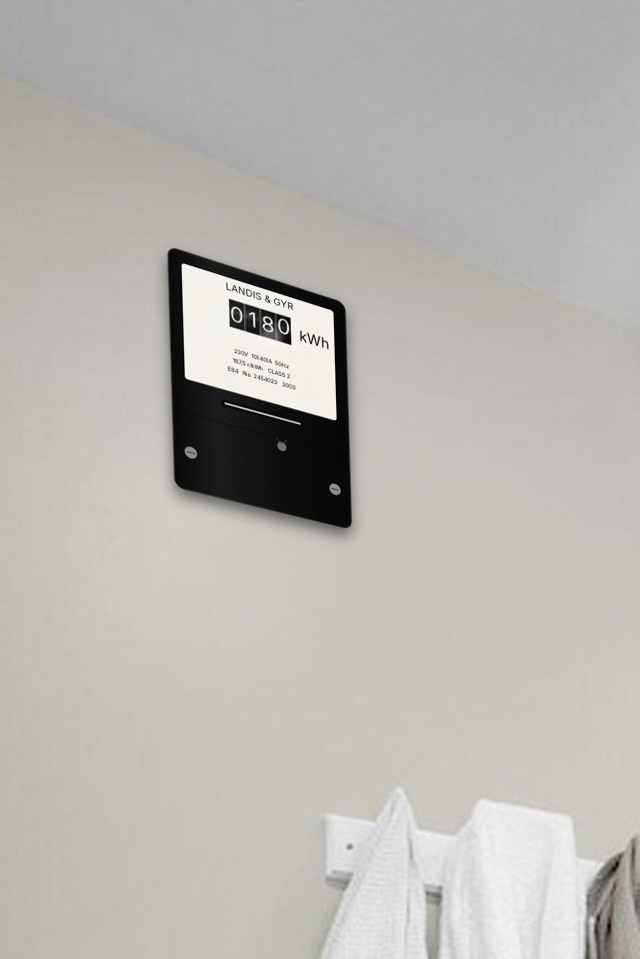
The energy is 180; kWh
